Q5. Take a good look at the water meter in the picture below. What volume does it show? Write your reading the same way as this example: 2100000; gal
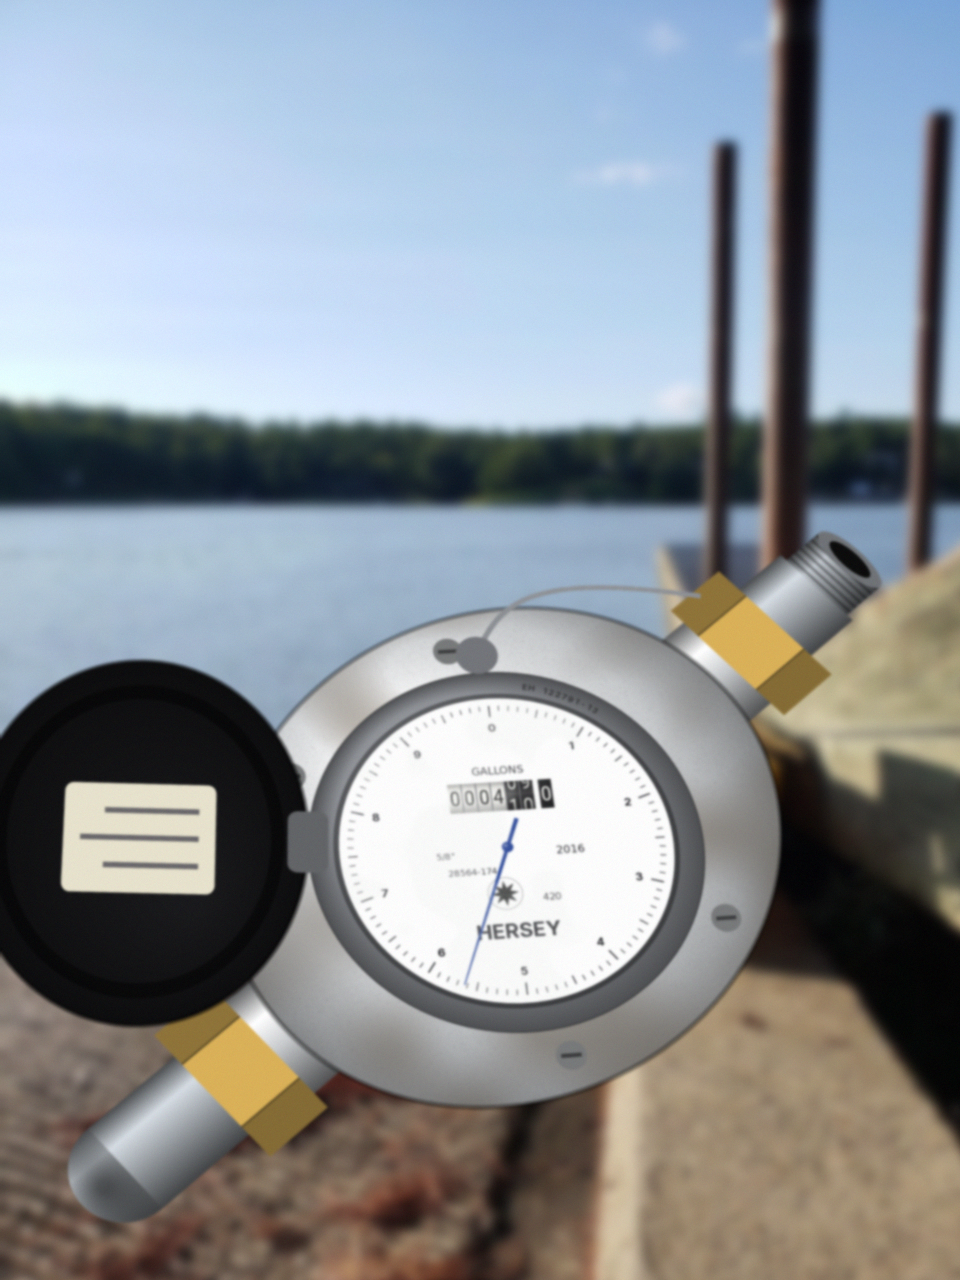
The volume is 4095.6; gal
